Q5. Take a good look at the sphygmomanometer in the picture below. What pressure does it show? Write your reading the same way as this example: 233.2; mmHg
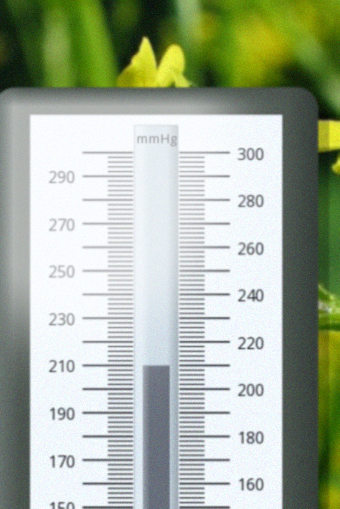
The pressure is 210; mmHg
